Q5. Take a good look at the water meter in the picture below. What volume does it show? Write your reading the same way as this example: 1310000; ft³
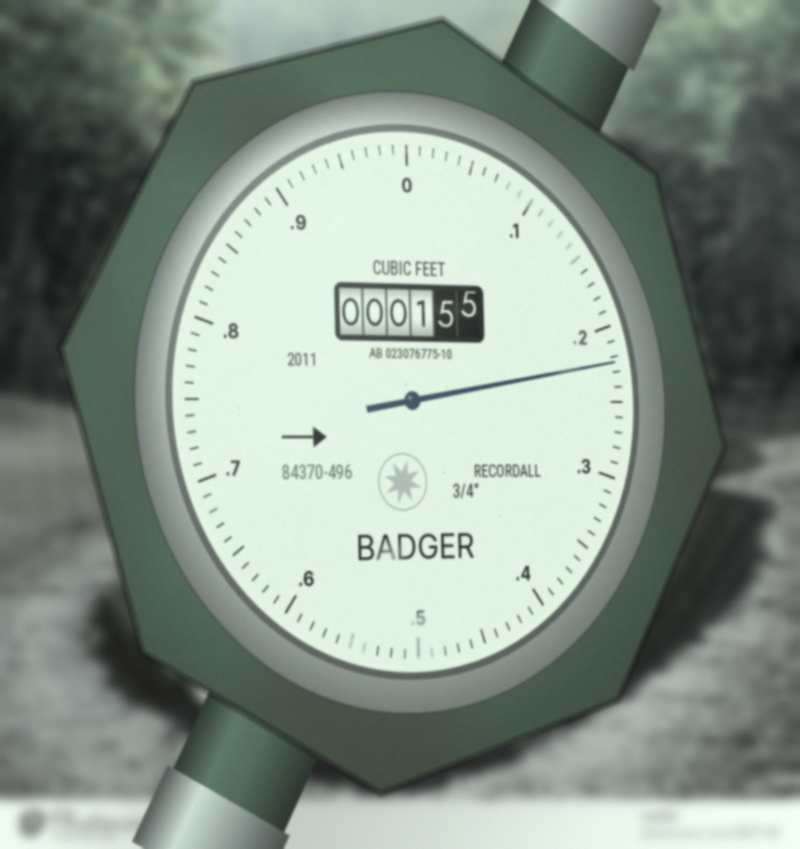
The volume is 155.22; ft³
